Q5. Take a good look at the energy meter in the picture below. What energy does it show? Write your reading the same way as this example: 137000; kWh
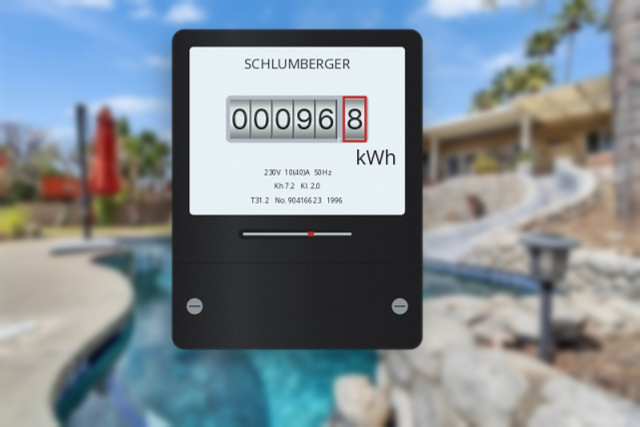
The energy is 96.8; kWh
